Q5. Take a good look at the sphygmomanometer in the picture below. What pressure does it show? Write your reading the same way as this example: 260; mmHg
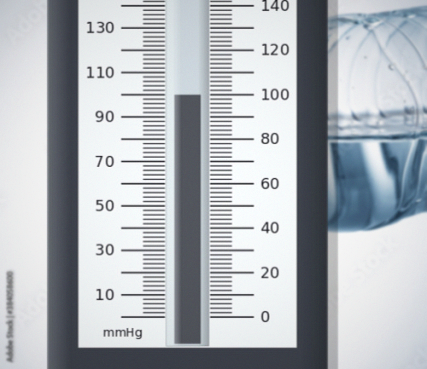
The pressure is 100; mmHg
